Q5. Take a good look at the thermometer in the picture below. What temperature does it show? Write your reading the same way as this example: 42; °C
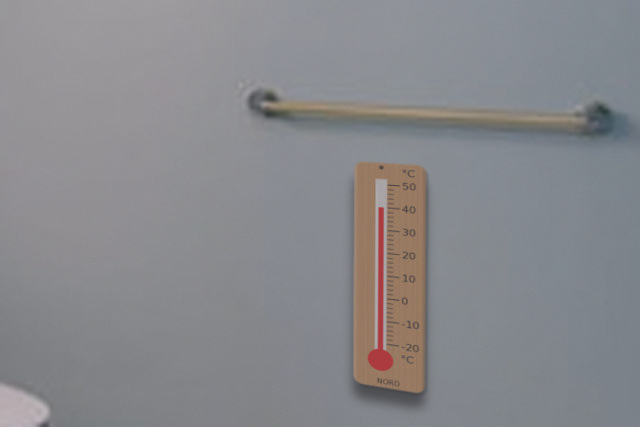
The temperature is 40; °C
